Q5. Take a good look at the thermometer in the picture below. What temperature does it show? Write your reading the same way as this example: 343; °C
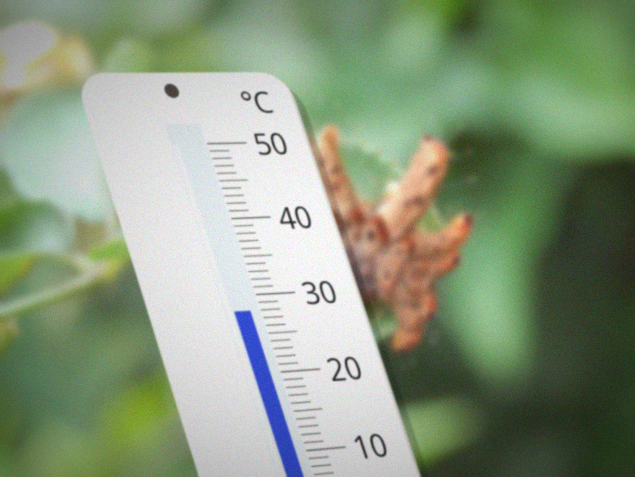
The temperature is 28; °C
